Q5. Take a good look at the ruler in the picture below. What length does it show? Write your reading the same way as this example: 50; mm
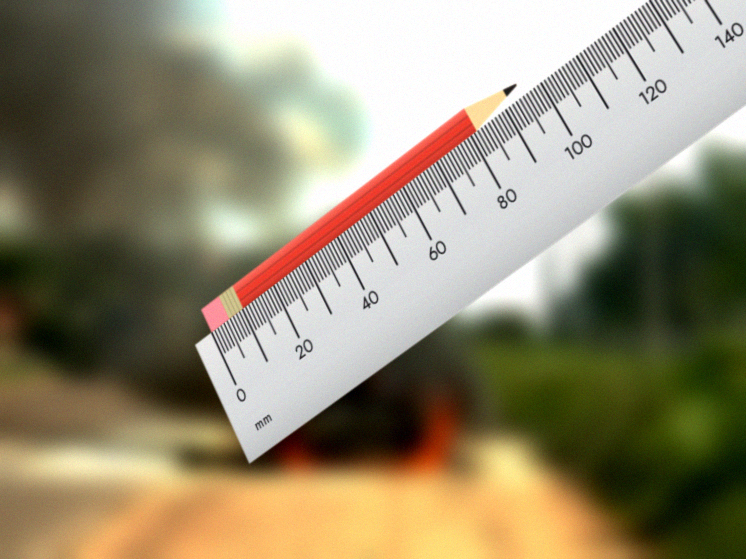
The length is 95; mm
